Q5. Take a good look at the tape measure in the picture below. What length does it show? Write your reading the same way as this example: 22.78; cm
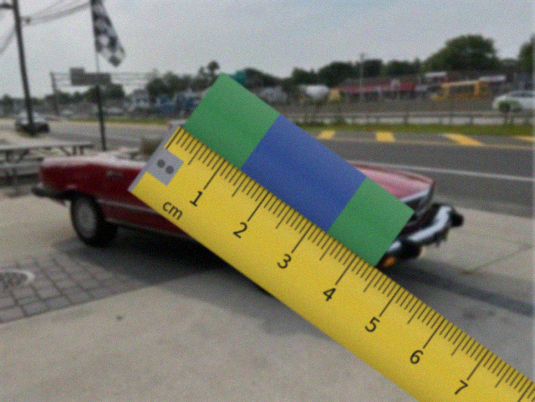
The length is 4.4; cm
